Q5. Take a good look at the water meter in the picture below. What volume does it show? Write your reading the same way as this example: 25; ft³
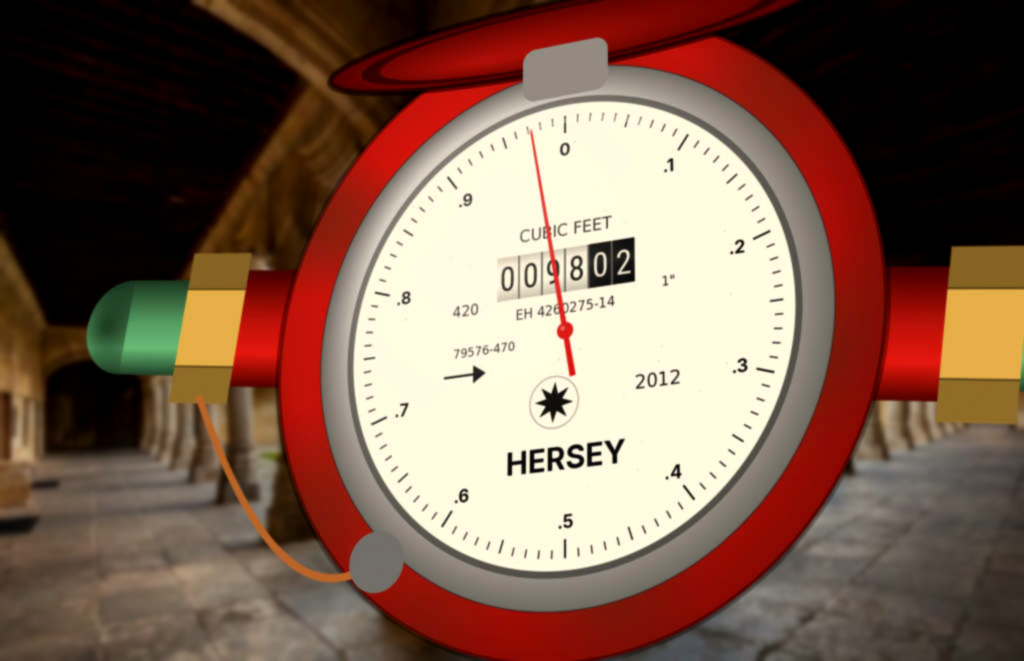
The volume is 9801.97; ft³
